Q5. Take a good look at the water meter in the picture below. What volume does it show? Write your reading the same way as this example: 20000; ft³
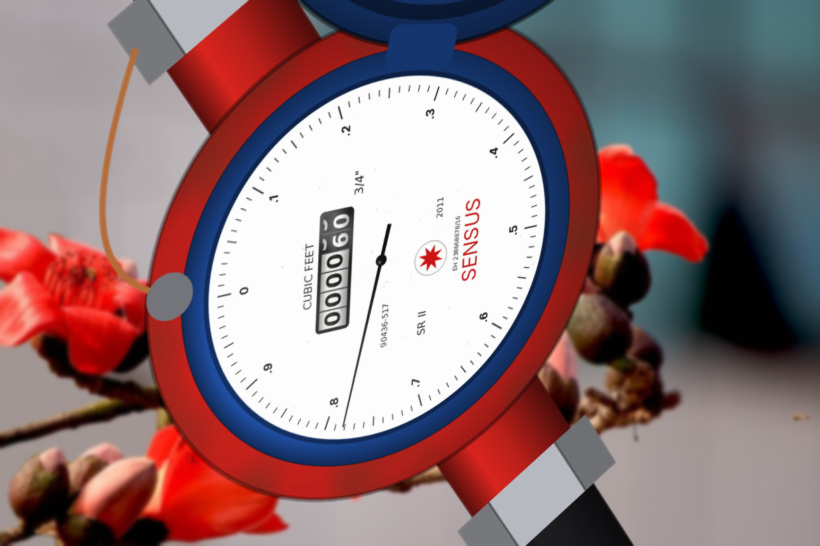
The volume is 59.78; ft³
